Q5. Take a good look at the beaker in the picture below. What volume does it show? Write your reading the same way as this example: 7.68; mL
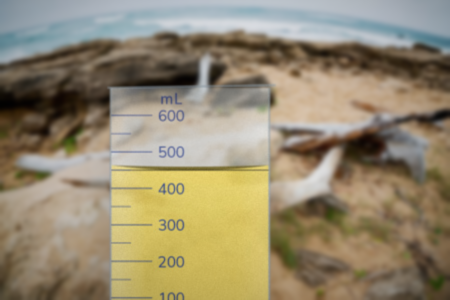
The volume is 450; mL
